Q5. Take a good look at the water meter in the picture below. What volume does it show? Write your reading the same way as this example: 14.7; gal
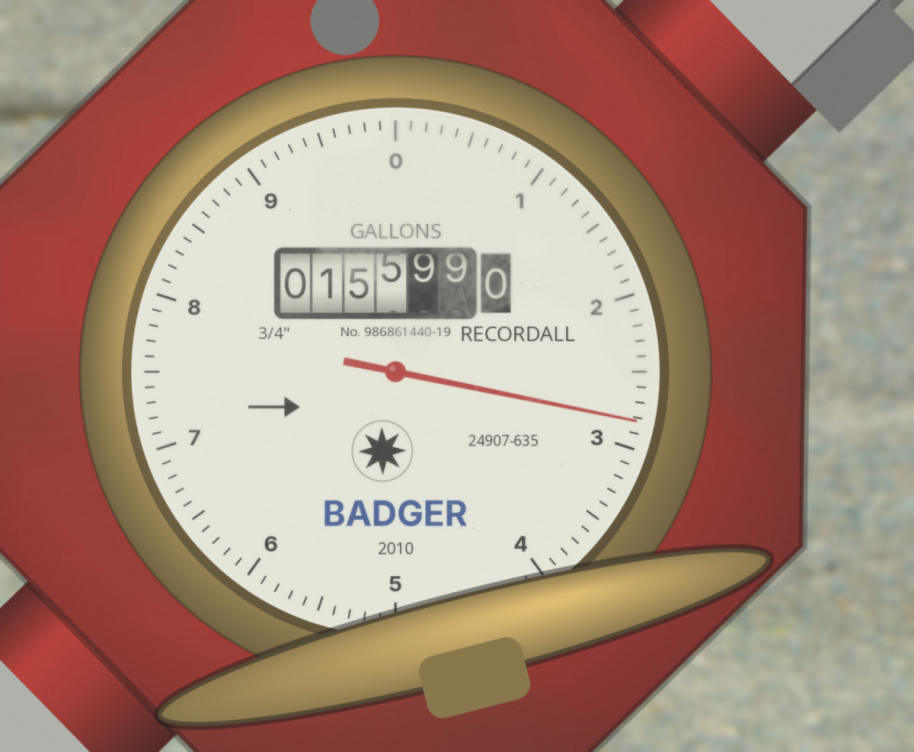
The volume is 155992.8; gal
